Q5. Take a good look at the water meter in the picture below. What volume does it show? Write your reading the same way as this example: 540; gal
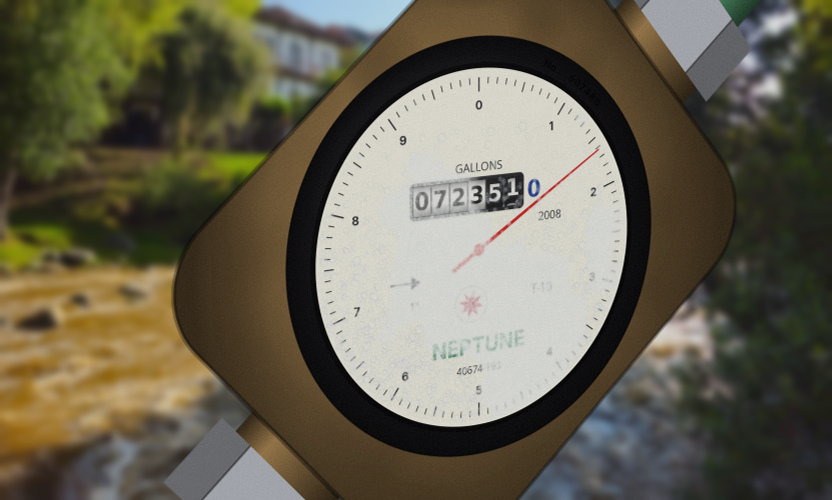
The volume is 723511.6; gal
